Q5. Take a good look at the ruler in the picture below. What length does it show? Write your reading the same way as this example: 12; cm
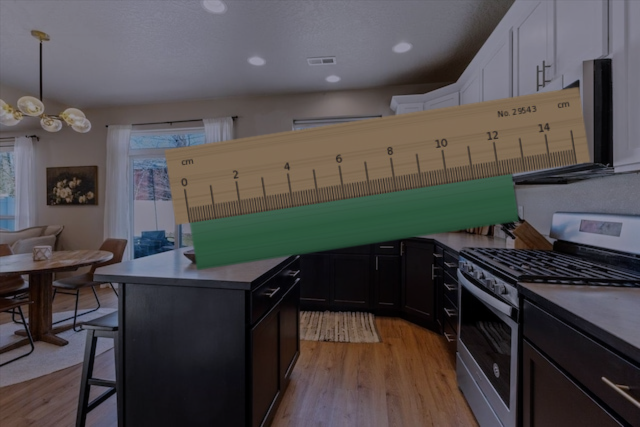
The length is 12.5; cm
